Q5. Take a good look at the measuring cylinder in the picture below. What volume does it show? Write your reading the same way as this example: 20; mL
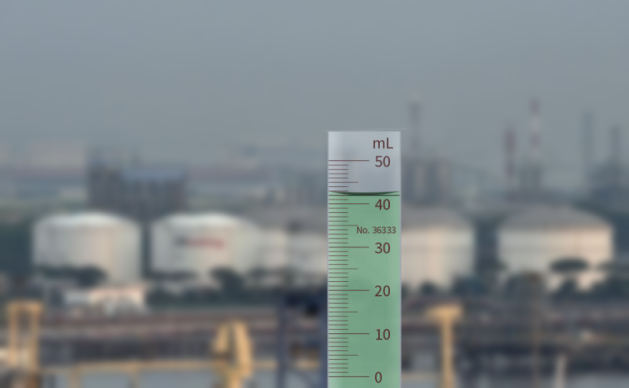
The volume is 42; mL
